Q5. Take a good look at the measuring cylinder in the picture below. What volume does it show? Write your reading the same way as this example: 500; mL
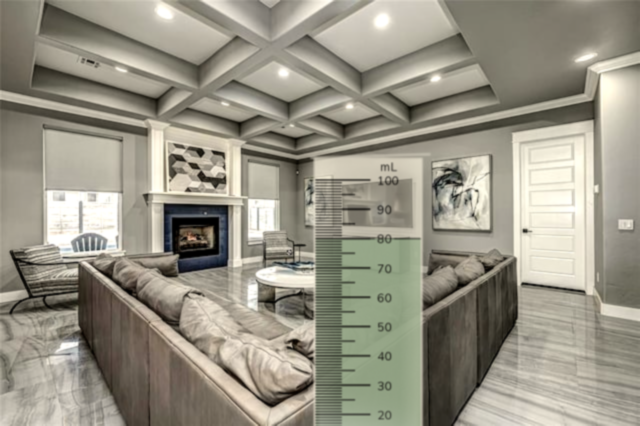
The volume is 80; mL
